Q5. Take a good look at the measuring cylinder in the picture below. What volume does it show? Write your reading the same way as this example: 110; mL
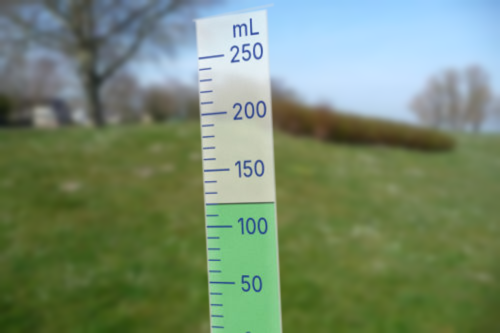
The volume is 120; mL
